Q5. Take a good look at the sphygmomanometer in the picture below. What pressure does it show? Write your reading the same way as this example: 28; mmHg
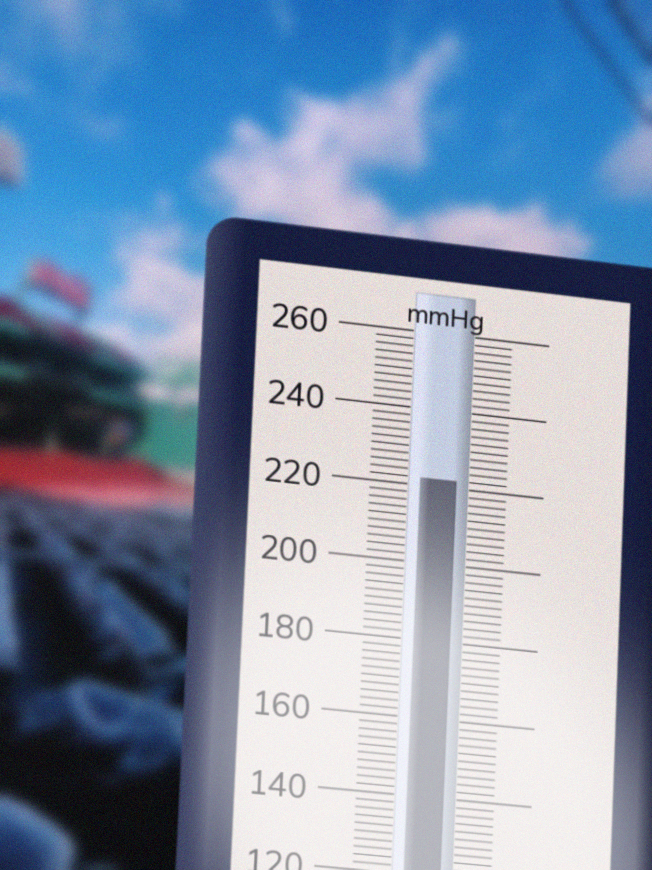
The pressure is 222; mmHg
